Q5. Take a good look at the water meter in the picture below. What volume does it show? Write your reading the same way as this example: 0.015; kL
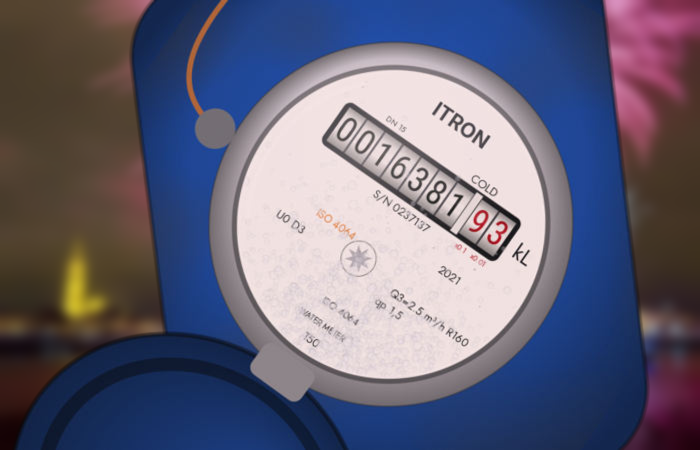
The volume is 16381.93; kL
